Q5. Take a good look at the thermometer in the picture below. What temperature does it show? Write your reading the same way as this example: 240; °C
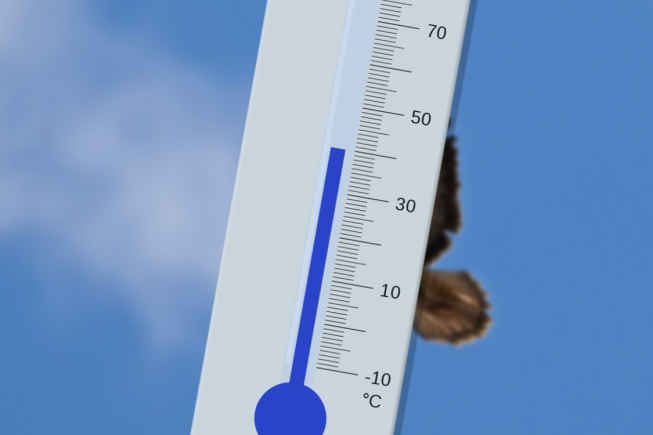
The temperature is 40; °C
